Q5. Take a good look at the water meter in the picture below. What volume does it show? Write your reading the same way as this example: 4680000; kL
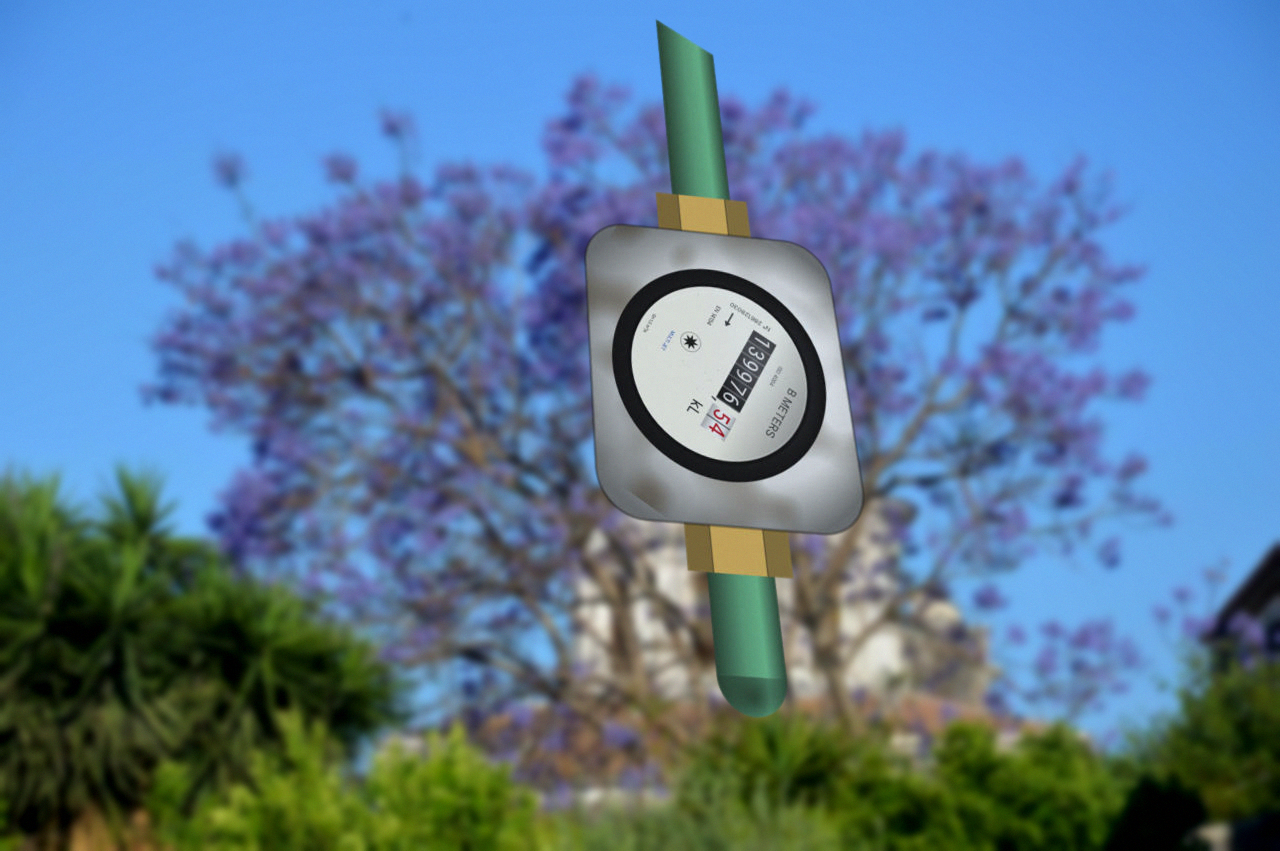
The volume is 139976.54; kL
